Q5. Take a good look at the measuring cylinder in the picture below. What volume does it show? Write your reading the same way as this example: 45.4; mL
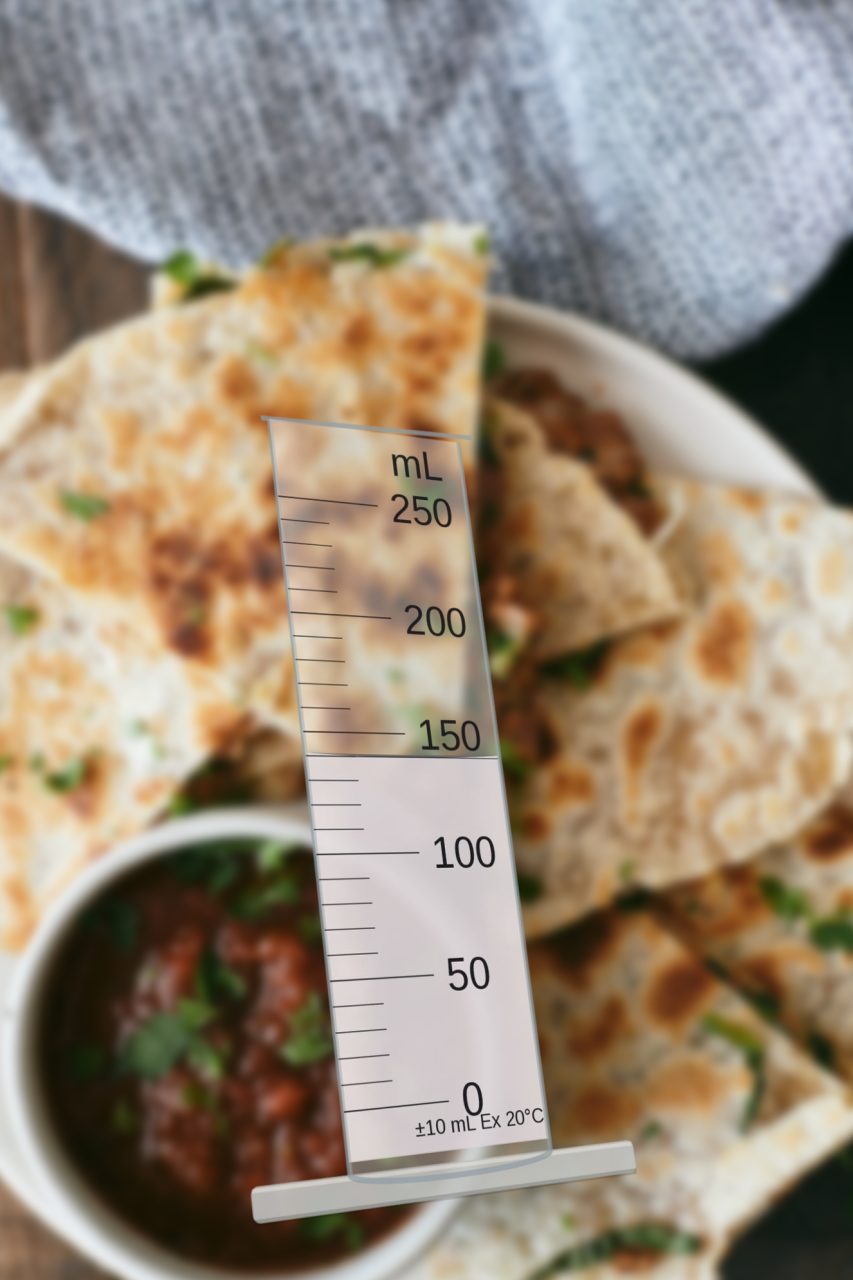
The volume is 140; mL
